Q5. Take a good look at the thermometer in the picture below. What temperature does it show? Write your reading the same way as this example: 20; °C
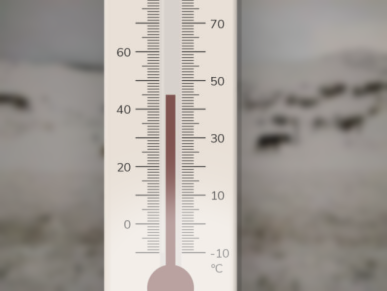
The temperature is 45; °C
